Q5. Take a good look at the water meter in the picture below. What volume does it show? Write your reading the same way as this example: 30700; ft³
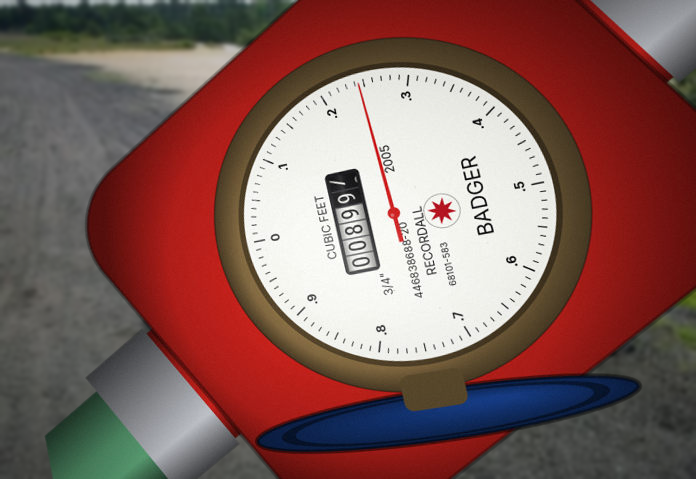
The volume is 8997.24; ft³
